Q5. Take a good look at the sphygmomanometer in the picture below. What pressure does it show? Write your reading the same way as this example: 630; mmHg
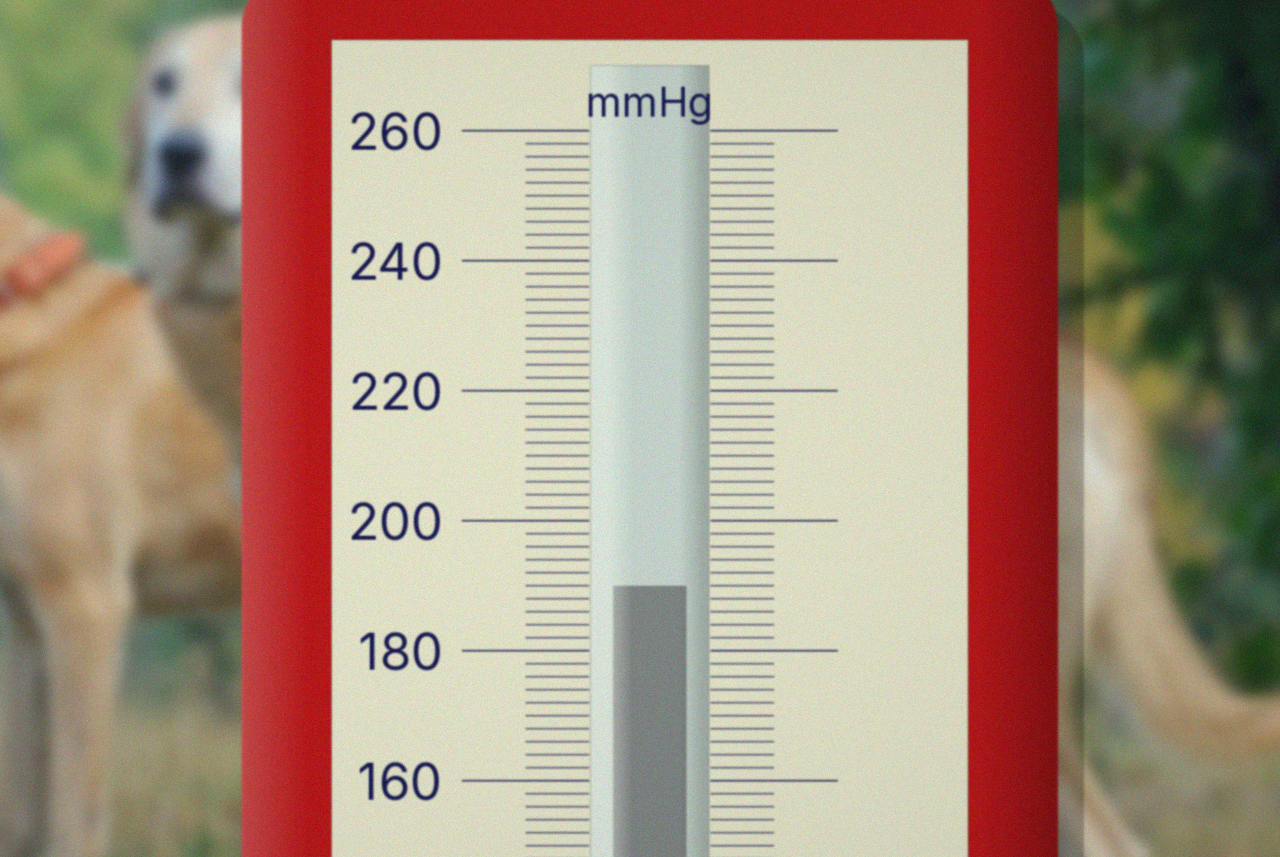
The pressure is 190; mmHg
